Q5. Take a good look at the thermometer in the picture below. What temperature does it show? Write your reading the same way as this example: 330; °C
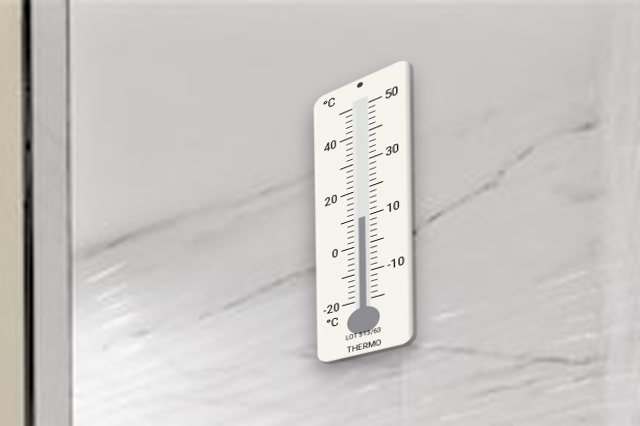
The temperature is 10; °C
